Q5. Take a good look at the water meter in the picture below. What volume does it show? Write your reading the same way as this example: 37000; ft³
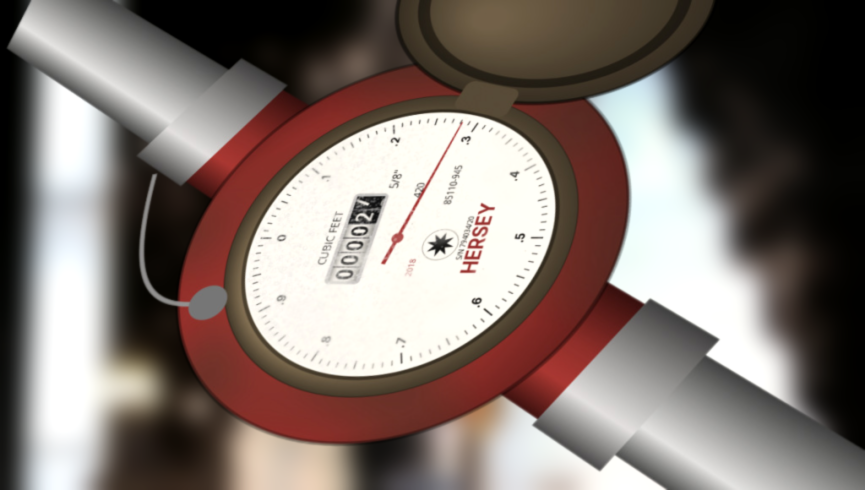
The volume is 27.28; ft³
